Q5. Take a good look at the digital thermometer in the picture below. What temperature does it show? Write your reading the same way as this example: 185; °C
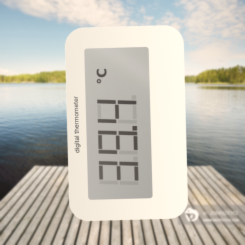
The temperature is 39.4; °C
